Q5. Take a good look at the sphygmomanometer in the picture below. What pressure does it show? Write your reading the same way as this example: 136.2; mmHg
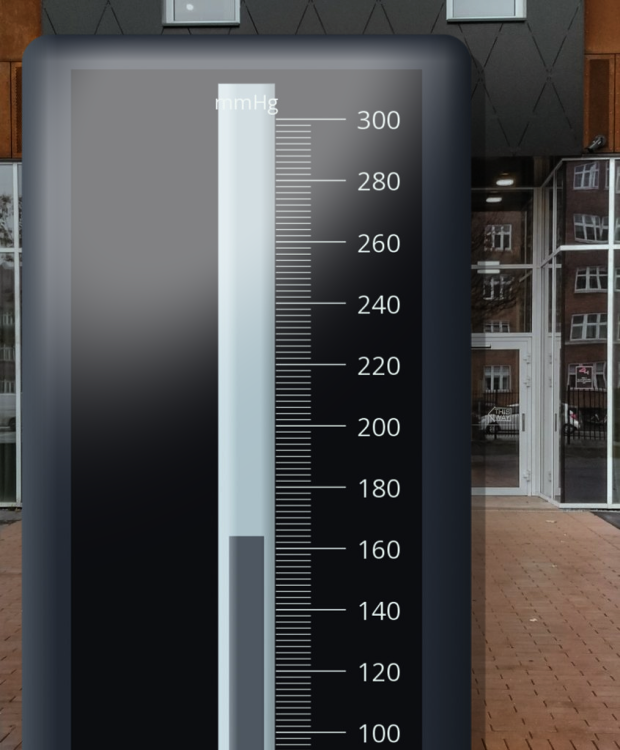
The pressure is 164; mmHg
